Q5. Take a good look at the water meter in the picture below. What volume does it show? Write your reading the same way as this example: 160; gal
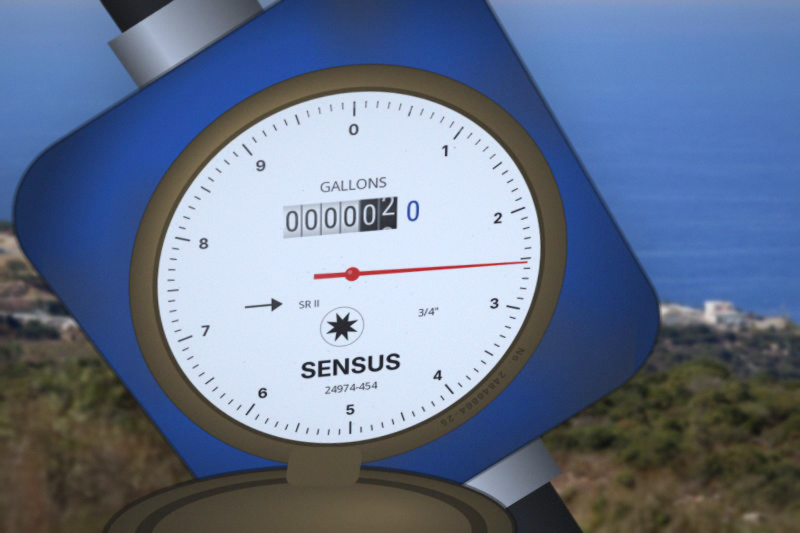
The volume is 22.5; gal
